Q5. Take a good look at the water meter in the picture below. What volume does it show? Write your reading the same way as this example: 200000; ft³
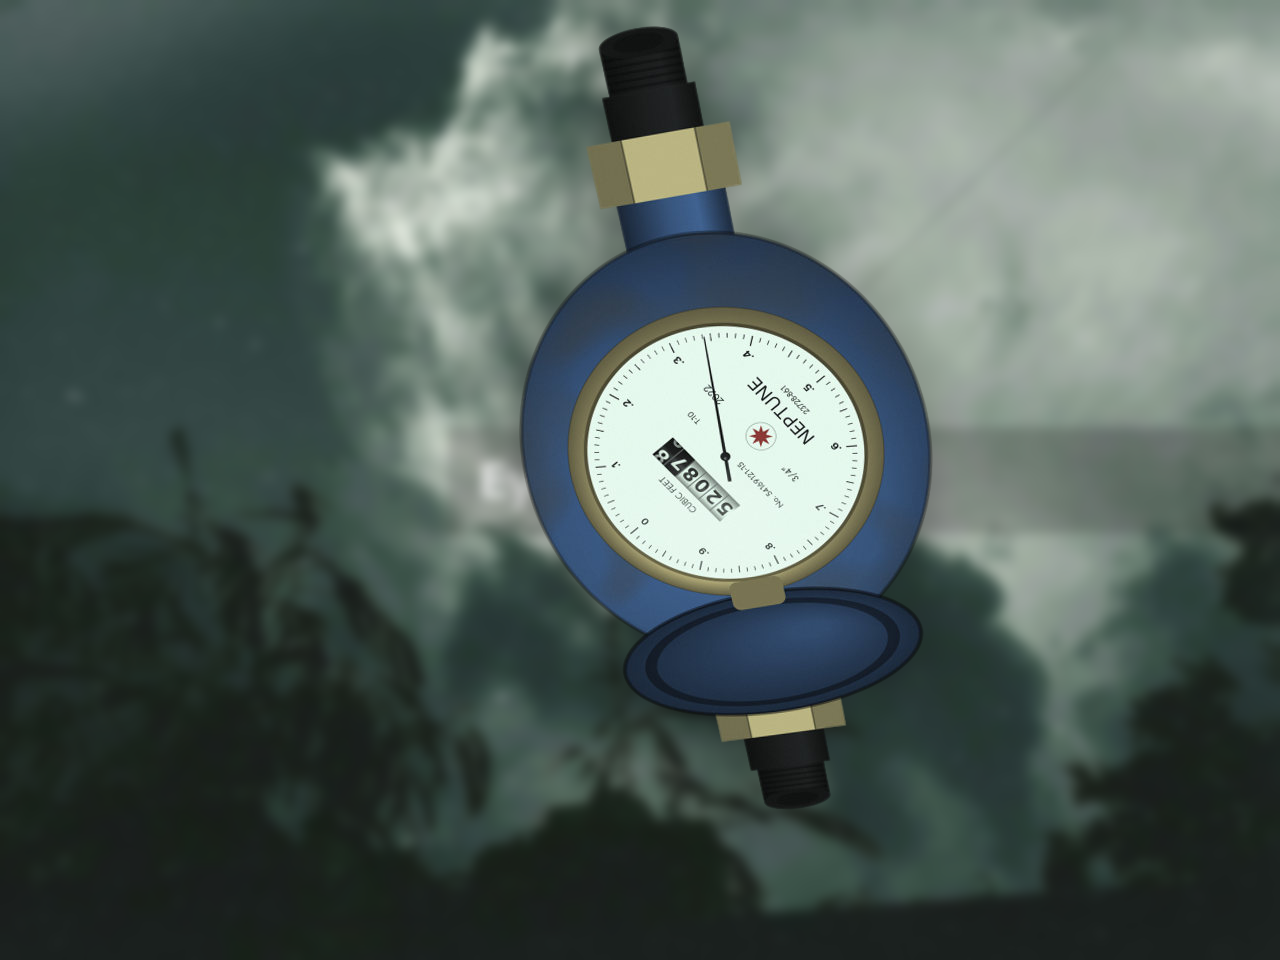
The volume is 520878.34; ft³
